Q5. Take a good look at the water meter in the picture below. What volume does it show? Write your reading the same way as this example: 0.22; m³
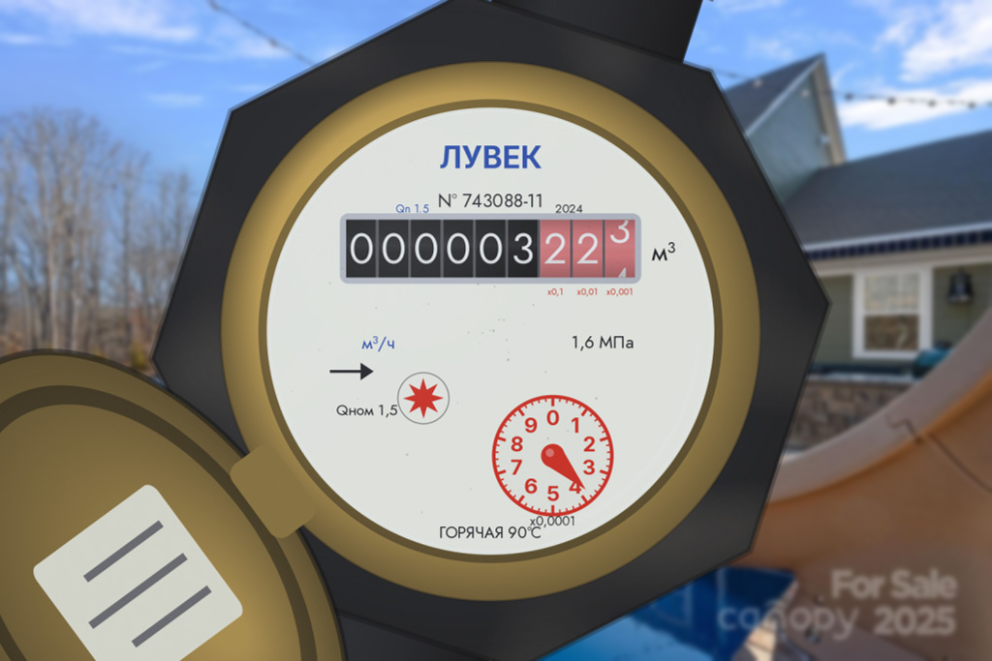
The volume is 3.2233; m³
